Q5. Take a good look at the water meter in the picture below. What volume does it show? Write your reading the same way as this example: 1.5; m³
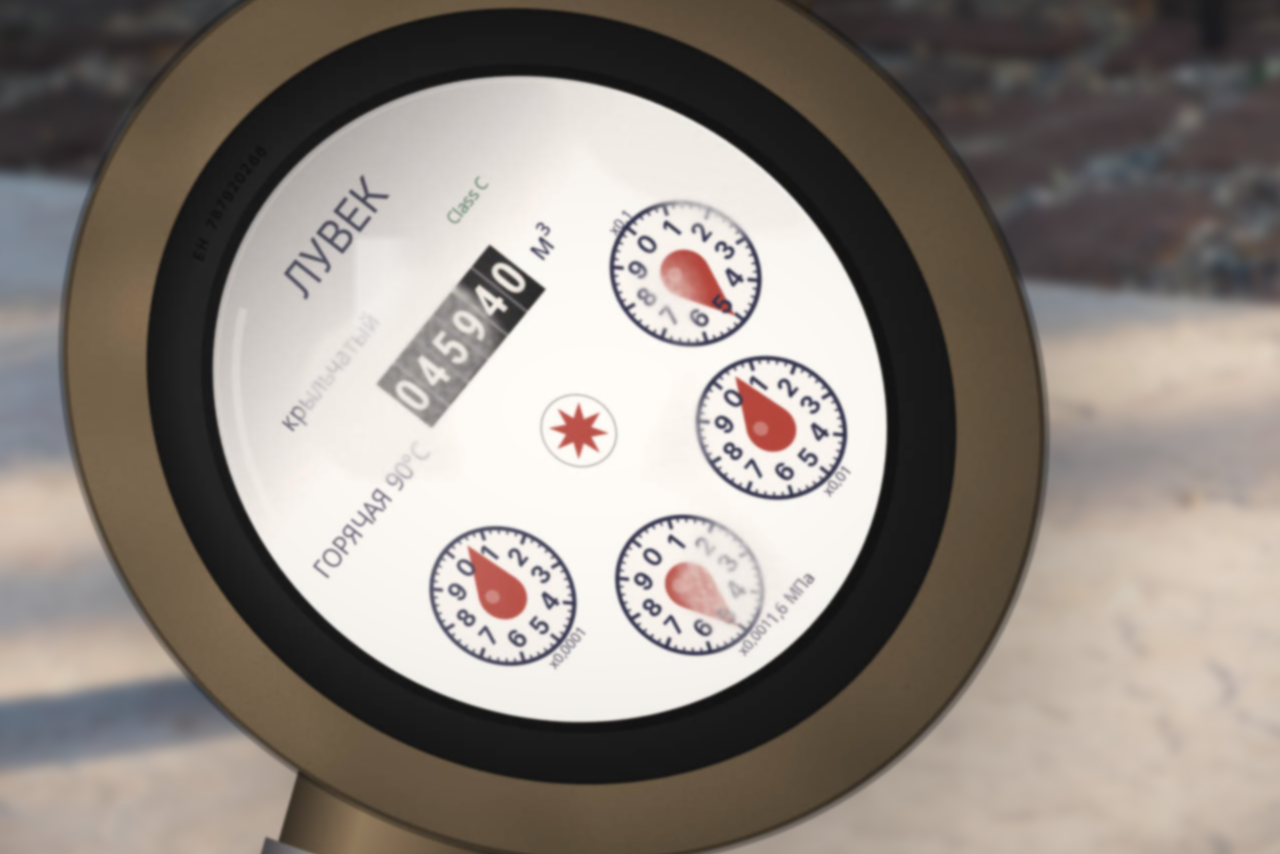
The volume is 45940.5050; m³
